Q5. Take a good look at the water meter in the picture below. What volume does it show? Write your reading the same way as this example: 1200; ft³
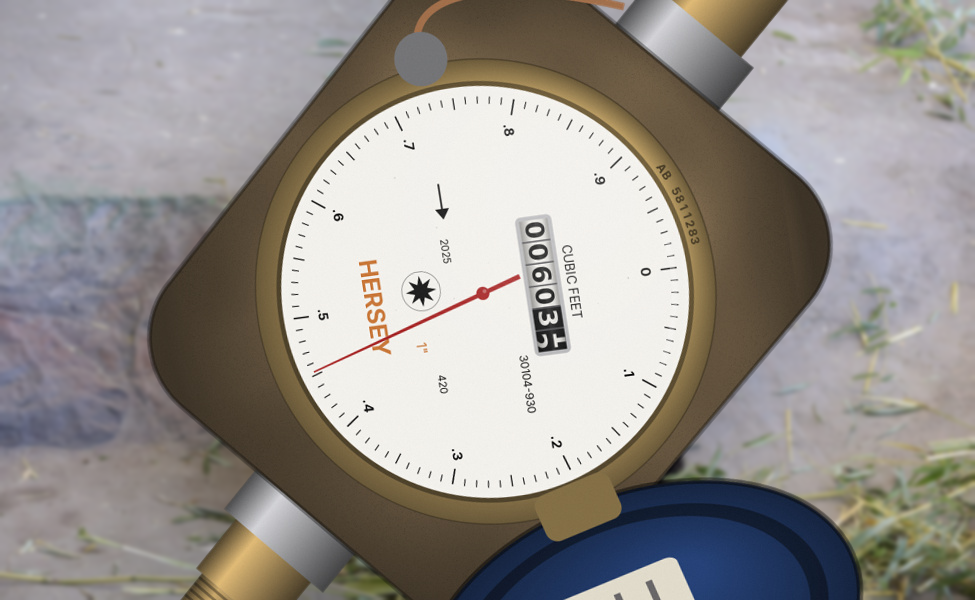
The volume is 6031.45; ft³
